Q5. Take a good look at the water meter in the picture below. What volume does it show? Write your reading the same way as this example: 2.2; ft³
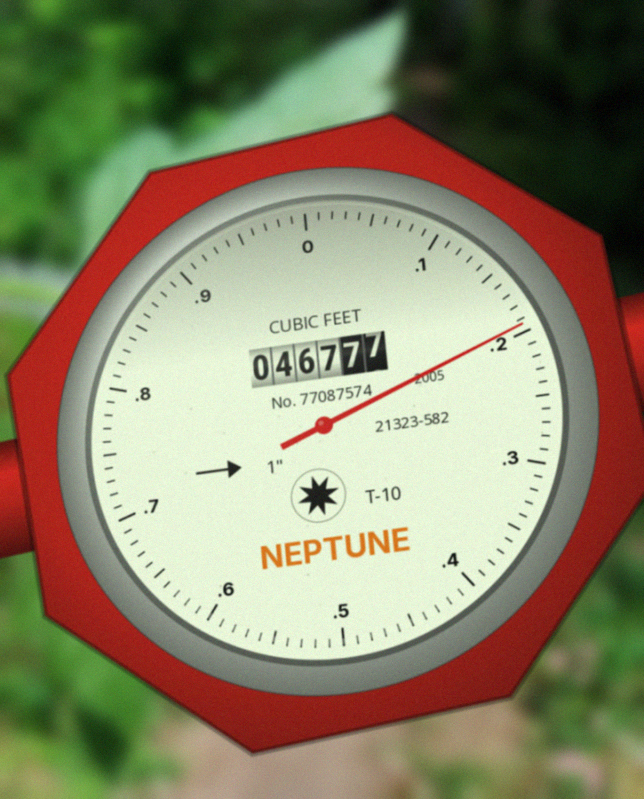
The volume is 46777.19; ft³
